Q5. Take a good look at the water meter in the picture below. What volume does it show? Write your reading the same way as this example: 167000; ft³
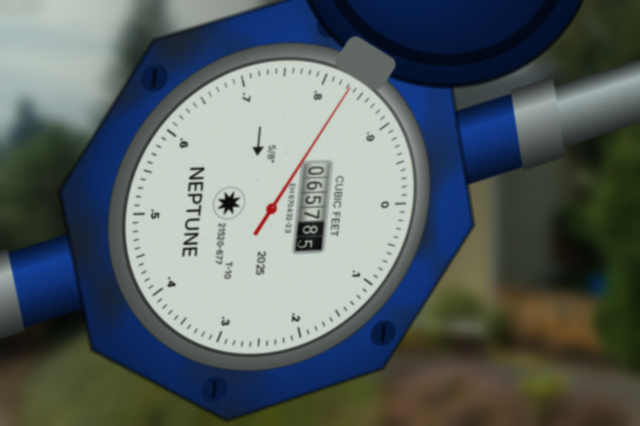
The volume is 65784.83; ft³
